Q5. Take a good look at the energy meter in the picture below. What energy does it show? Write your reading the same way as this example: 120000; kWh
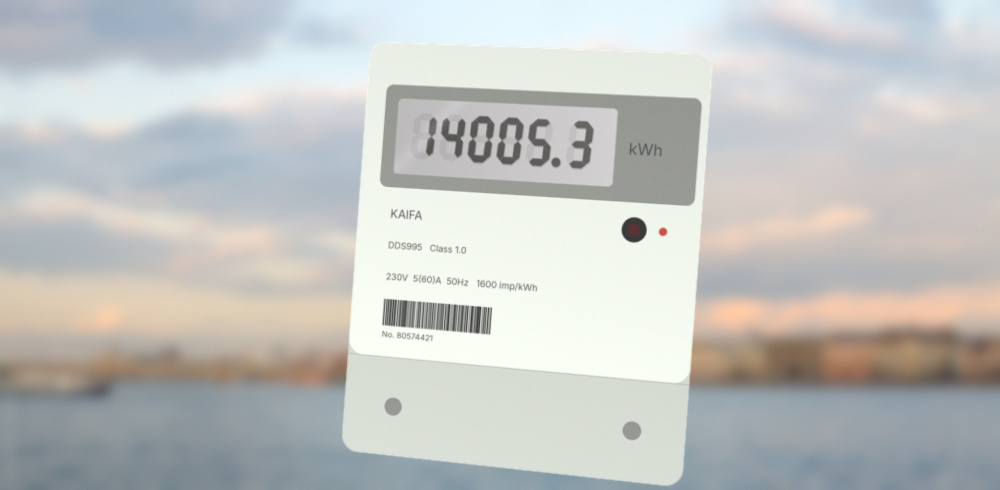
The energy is 14005.3; kWh
